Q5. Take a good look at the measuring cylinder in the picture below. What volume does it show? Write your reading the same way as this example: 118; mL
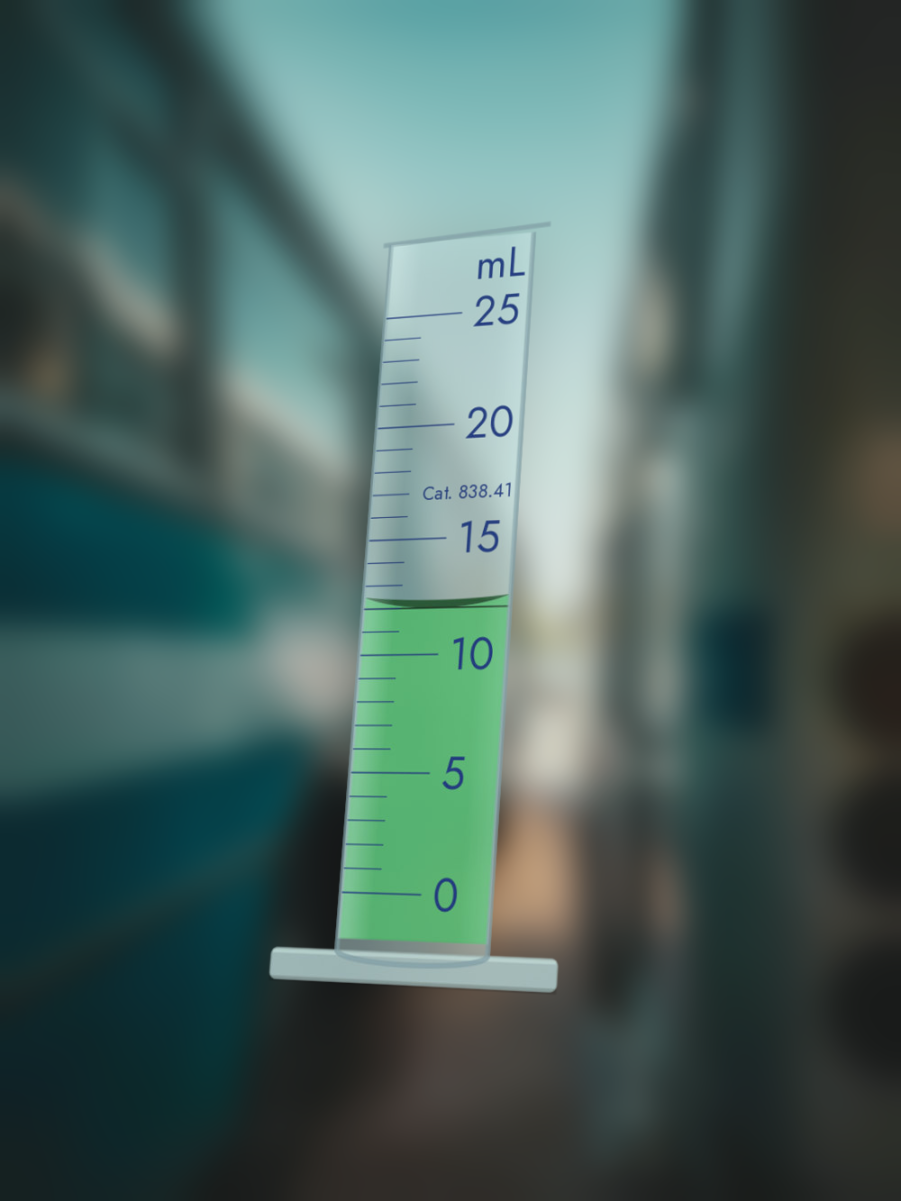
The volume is 12; mL
